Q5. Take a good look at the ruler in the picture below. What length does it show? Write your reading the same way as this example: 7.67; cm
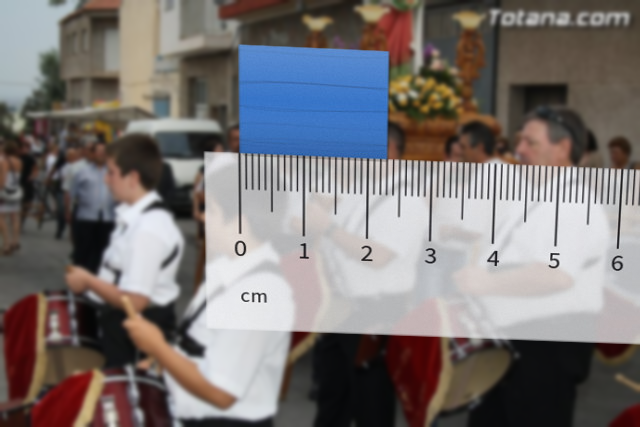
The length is 2.3; cm
